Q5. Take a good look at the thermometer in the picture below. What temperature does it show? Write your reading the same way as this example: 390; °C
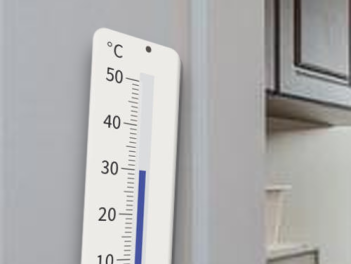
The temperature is 30; °C
